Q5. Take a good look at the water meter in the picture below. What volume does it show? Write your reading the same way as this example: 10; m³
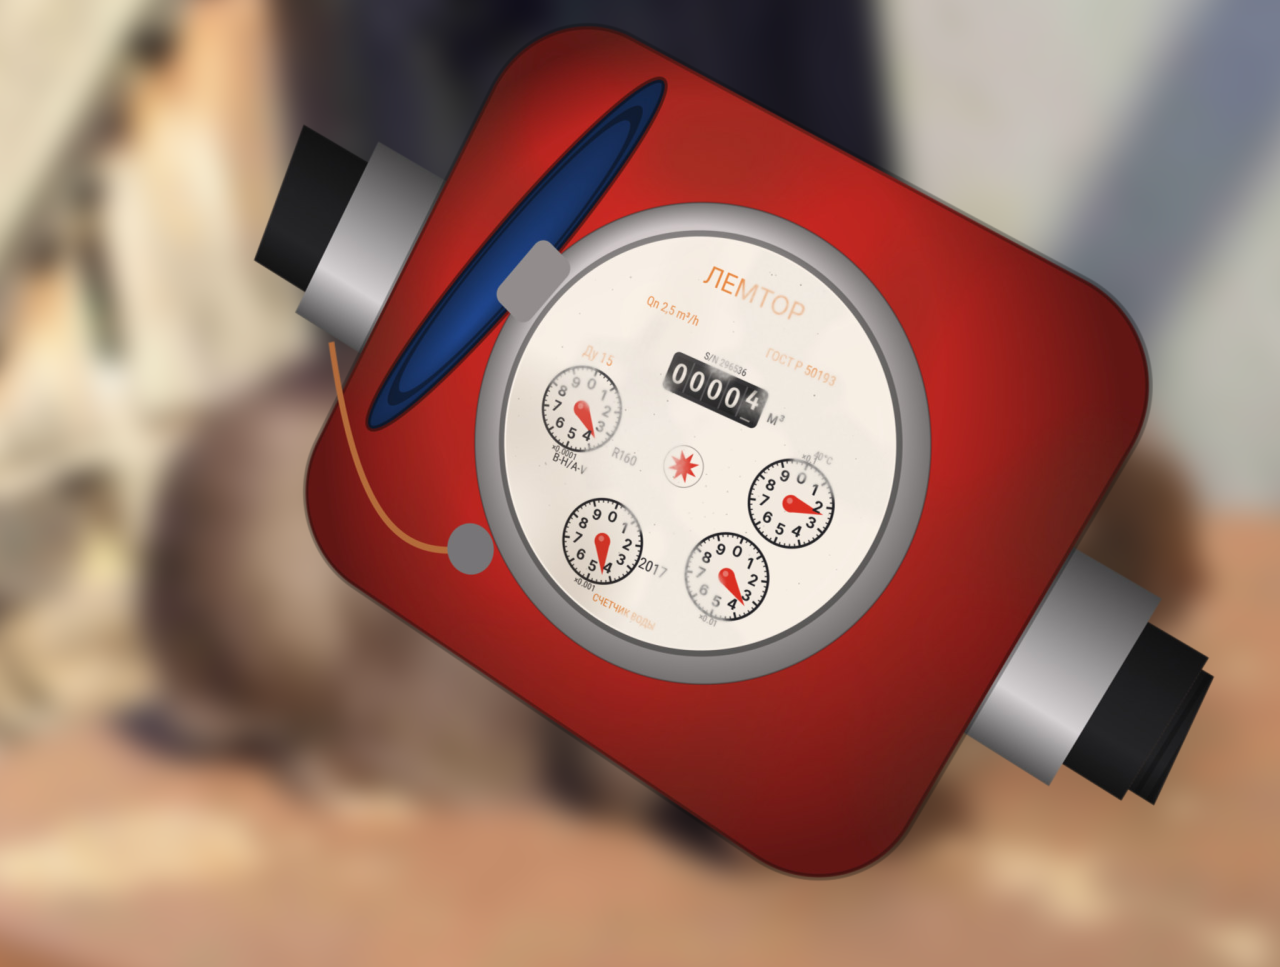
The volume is 4.2343; m³
